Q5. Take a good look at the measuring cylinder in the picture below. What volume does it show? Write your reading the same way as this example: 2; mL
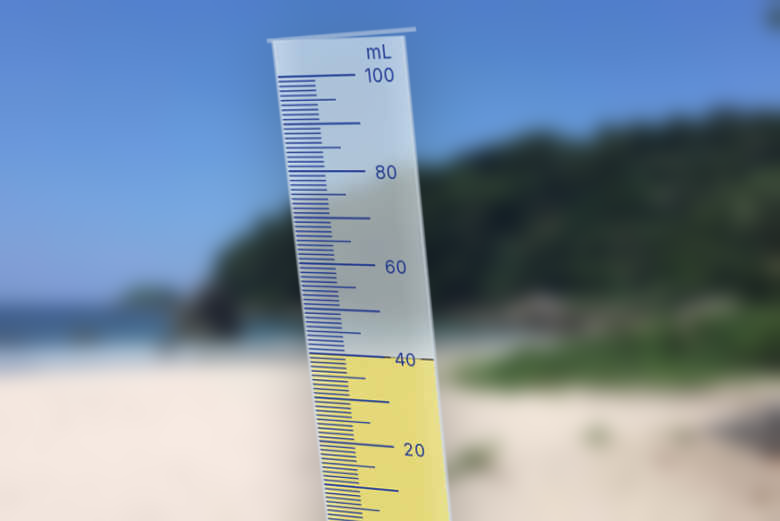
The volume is 40; mL
